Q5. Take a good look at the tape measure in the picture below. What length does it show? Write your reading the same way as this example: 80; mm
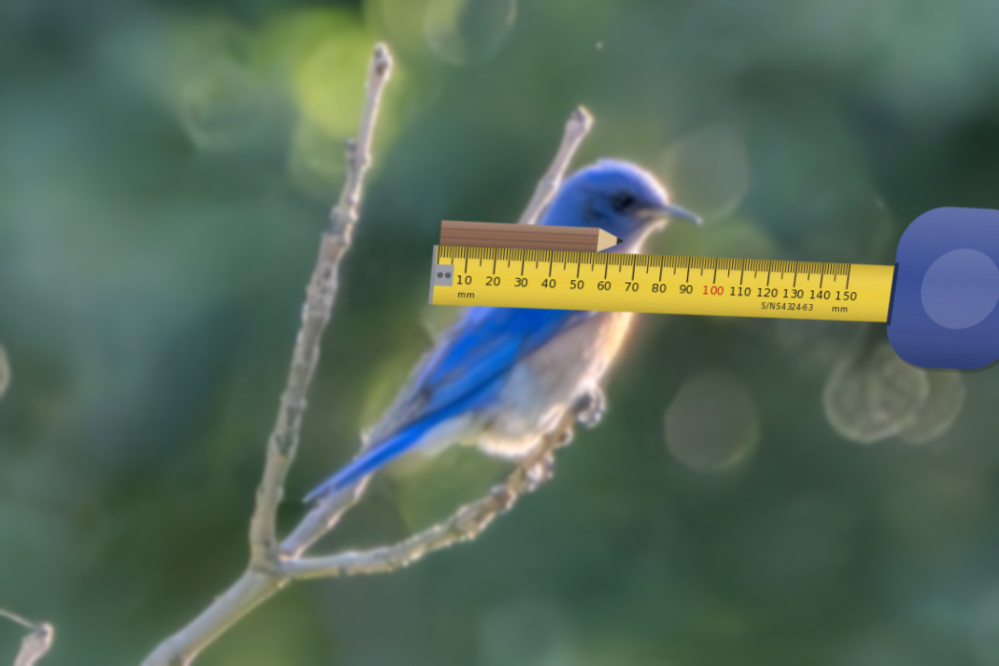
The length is 65; mm
